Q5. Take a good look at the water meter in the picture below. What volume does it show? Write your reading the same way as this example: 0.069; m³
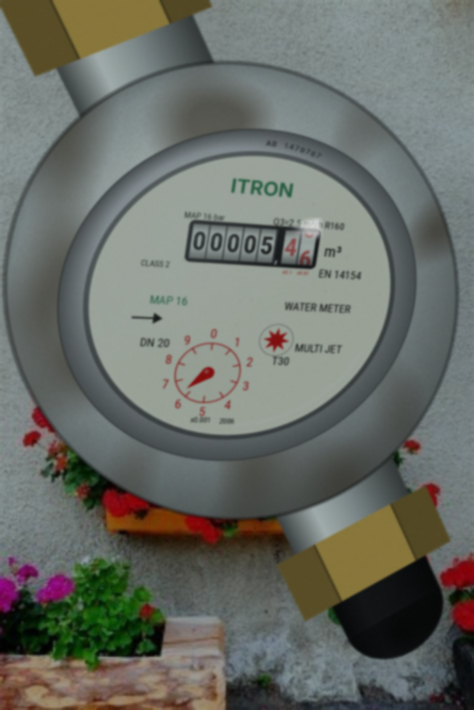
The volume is 5.456; m³
